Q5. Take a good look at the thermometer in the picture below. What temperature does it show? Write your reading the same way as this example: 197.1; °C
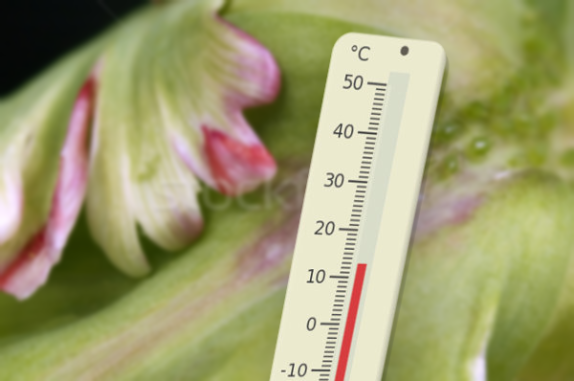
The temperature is 13; °C
